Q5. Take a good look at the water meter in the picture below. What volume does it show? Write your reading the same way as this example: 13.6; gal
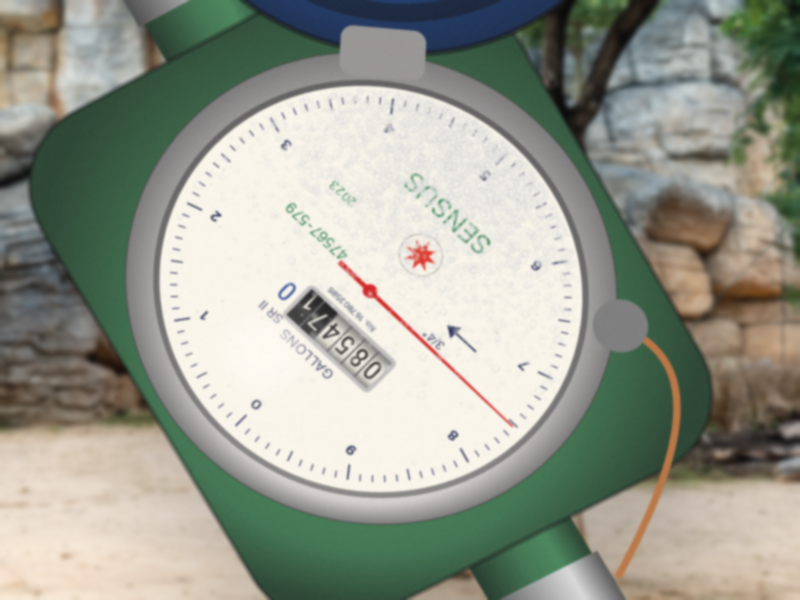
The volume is 854707.5; gal
